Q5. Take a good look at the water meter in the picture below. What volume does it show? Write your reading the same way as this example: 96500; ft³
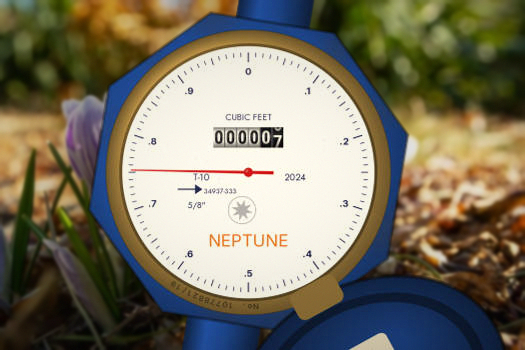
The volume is 6.75; ft³
